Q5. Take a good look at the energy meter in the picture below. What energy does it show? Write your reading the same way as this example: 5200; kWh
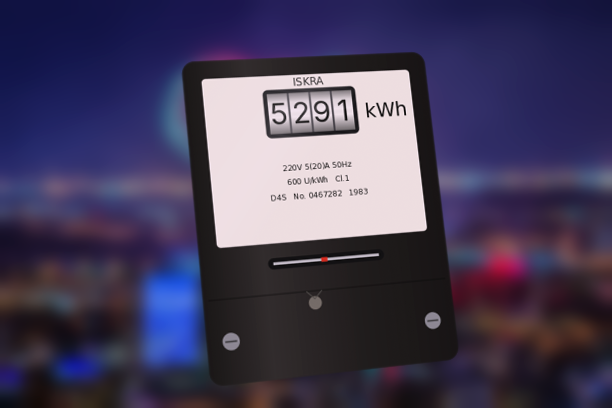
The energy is 5291; kWh
